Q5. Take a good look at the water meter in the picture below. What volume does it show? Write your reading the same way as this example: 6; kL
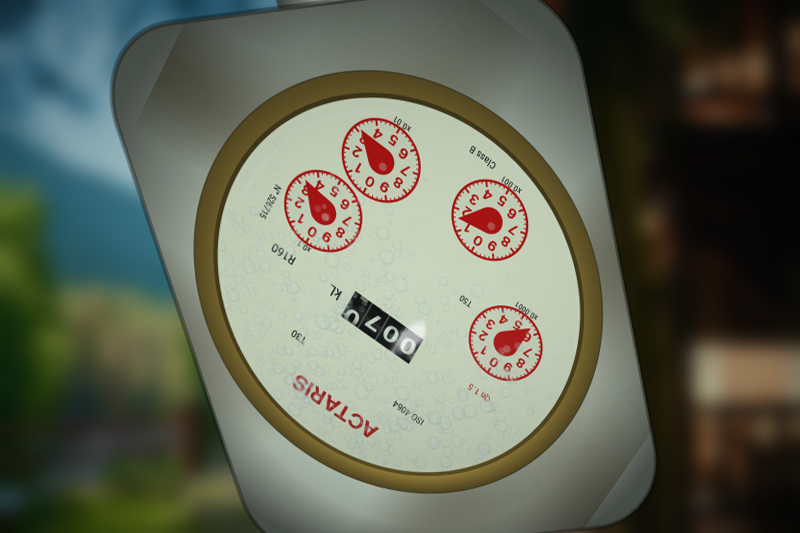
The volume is 70.3315; kL
